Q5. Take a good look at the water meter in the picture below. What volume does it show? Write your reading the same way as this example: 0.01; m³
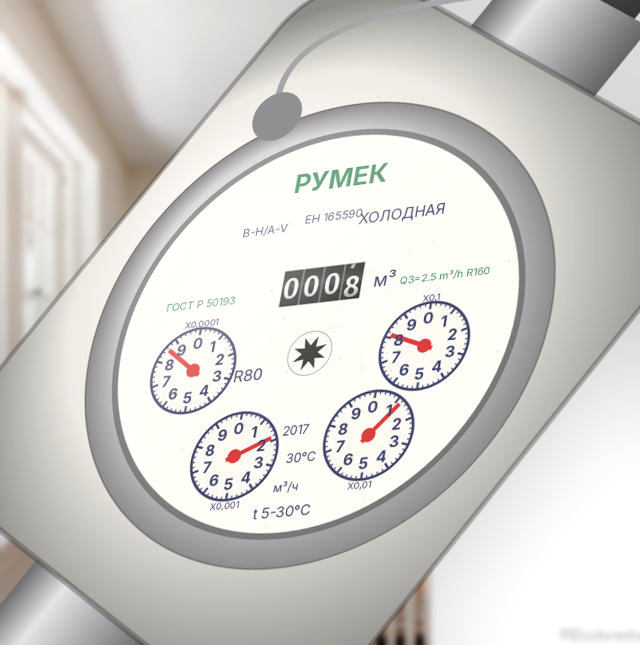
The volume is 7.8118; m³
